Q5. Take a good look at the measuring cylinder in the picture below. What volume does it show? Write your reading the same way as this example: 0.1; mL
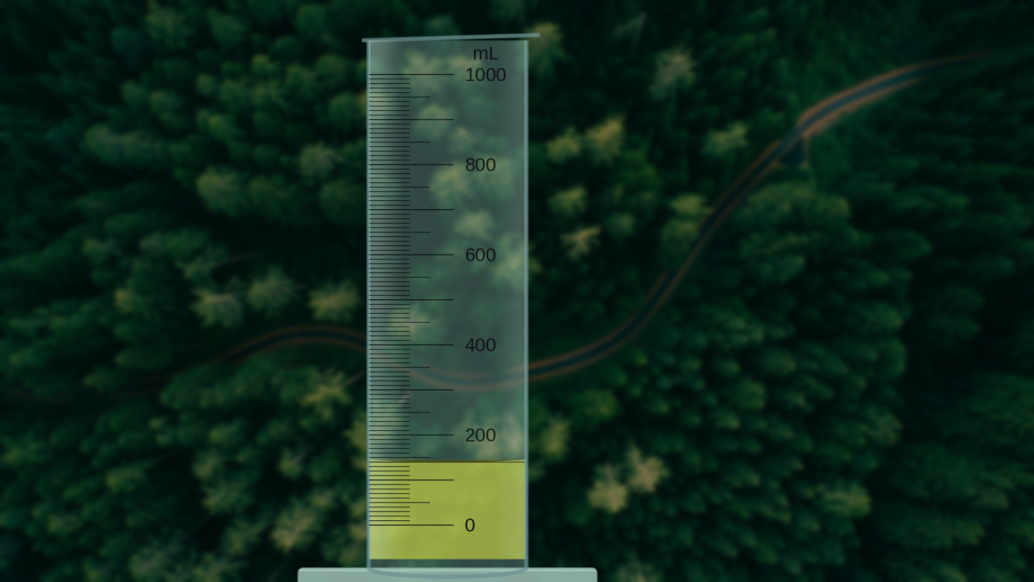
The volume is 140; mL
